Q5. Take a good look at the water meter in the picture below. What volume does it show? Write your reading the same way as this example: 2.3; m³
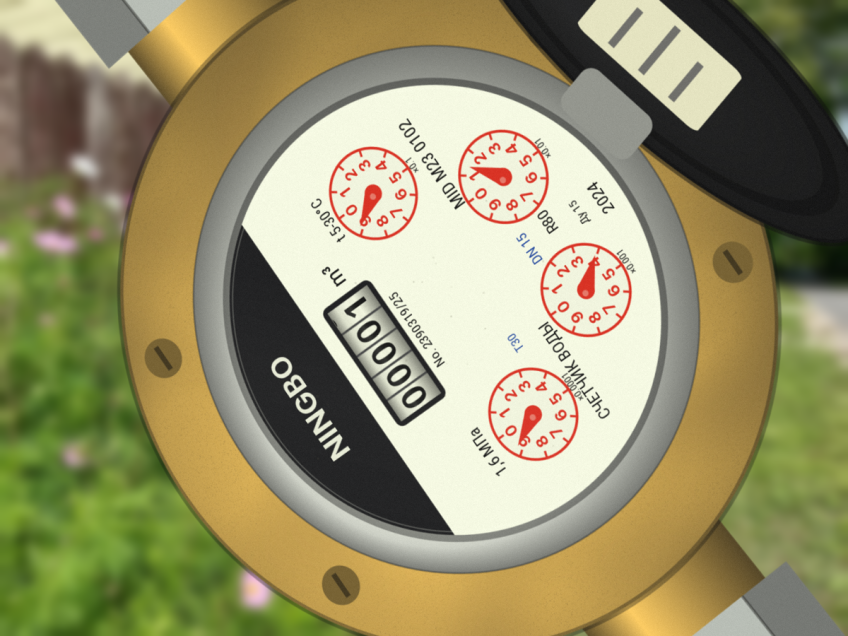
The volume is 0.9139; m³
